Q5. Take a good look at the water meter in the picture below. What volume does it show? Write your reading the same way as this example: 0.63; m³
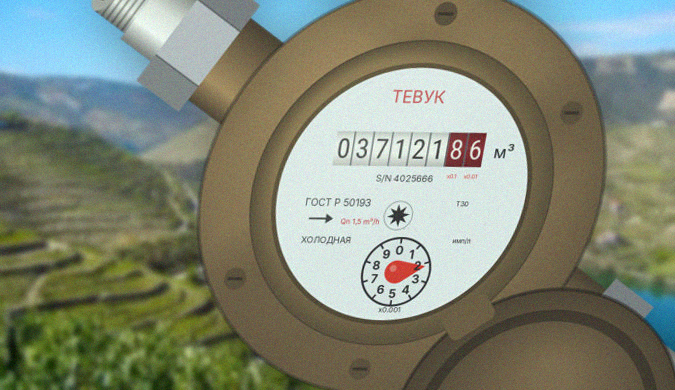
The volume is 37121.862; m³
